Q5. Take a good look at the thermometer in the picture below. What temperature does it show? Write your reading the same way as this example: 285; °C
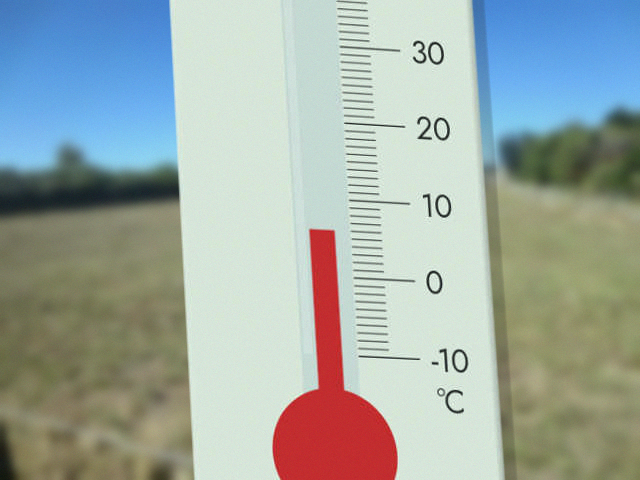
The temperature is 6; °C
